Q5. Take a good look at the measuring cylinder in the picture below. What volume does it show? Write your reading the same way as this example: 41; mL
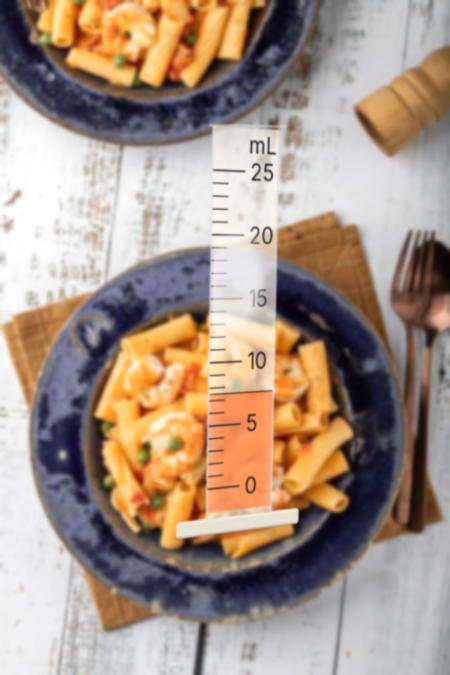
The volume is 7.5; mL
